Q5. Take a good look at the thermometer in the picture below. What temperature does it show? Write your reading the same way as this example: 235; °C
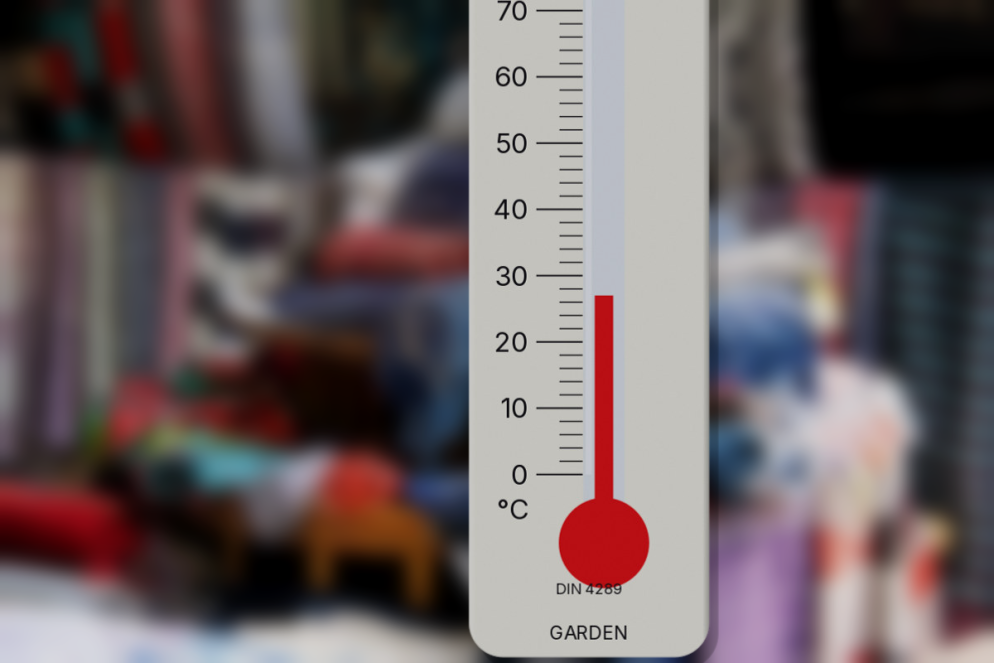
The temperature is 27; °C
